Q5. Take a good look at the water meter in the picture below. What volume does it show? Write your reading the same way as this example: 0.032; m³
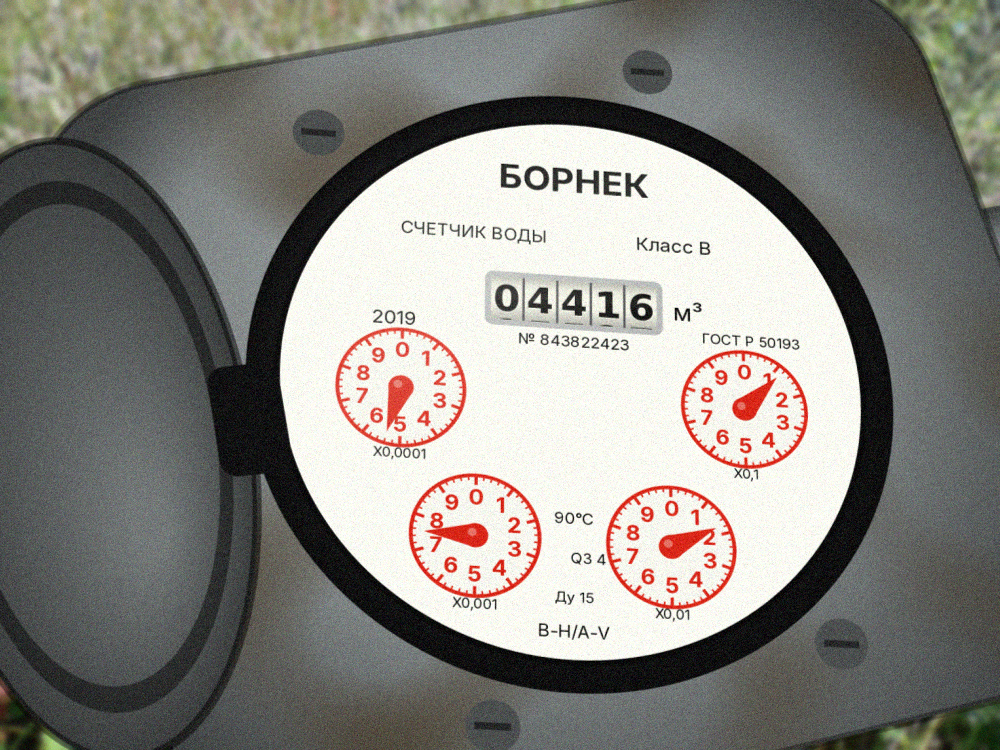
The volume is 4416.1175; m³
